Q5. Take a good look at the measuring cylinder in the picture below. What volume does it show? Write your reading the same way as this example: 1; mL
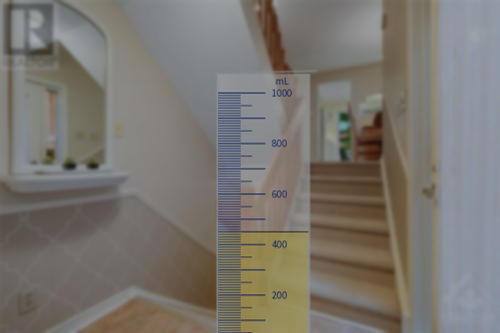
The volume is 450; mL
